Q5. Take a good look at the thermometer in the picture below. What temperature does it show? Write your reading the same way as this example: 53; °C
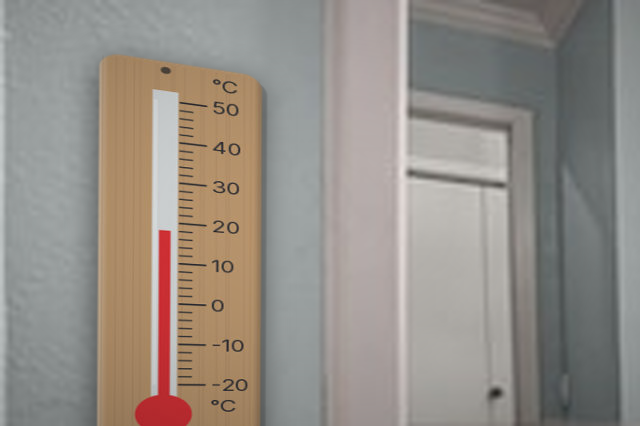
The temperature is 18; °C
